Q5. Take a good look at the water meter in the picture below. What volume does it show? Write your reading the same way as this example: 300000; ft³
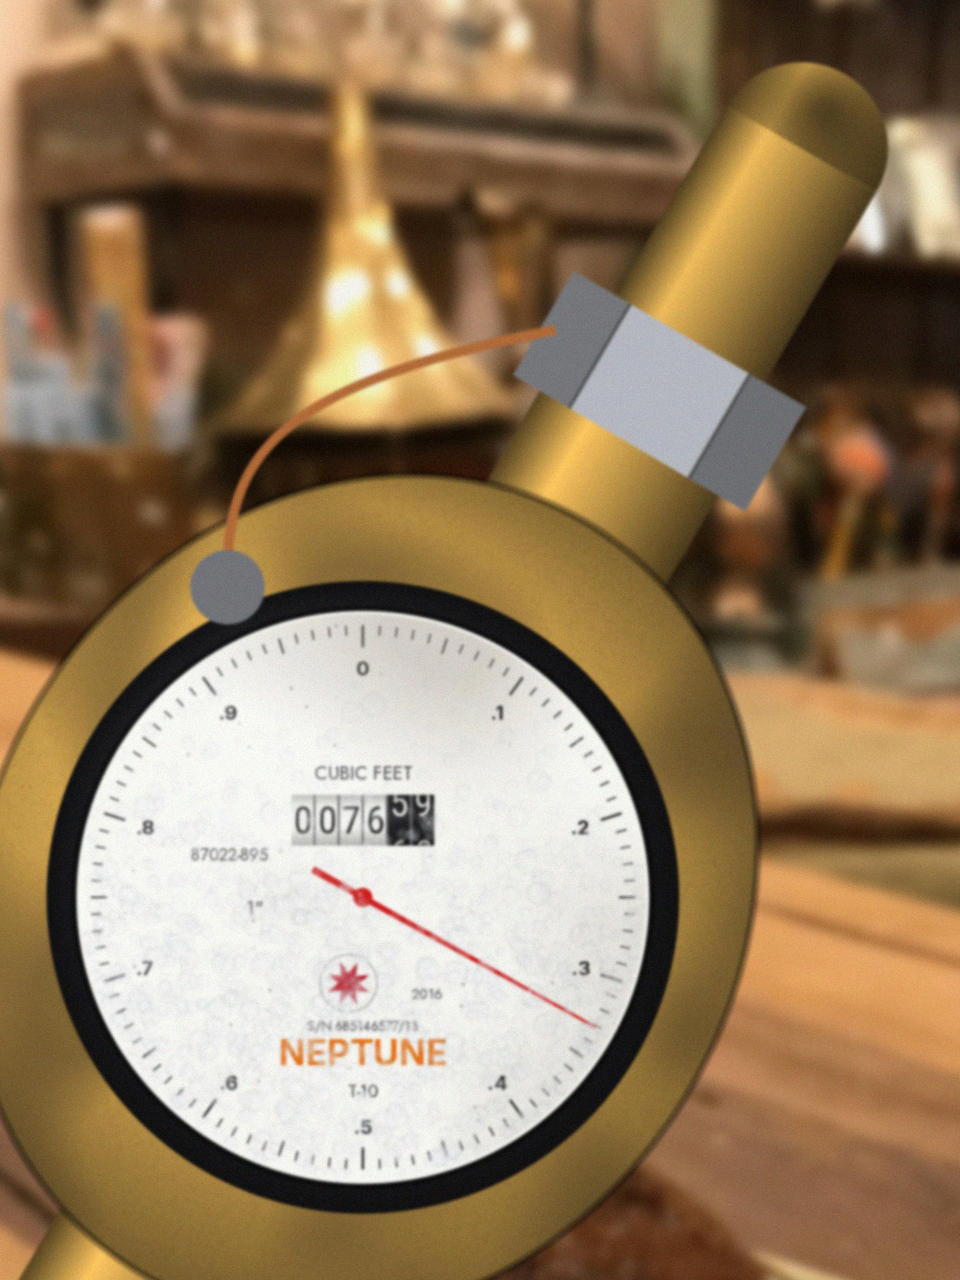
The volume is 7659.33; ft³
